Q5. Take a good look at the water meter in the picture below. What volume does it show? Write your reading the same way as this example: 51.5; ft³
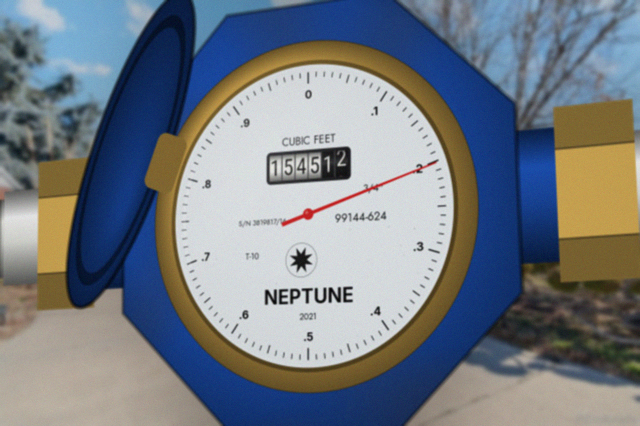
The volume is 154512.20; ft³
